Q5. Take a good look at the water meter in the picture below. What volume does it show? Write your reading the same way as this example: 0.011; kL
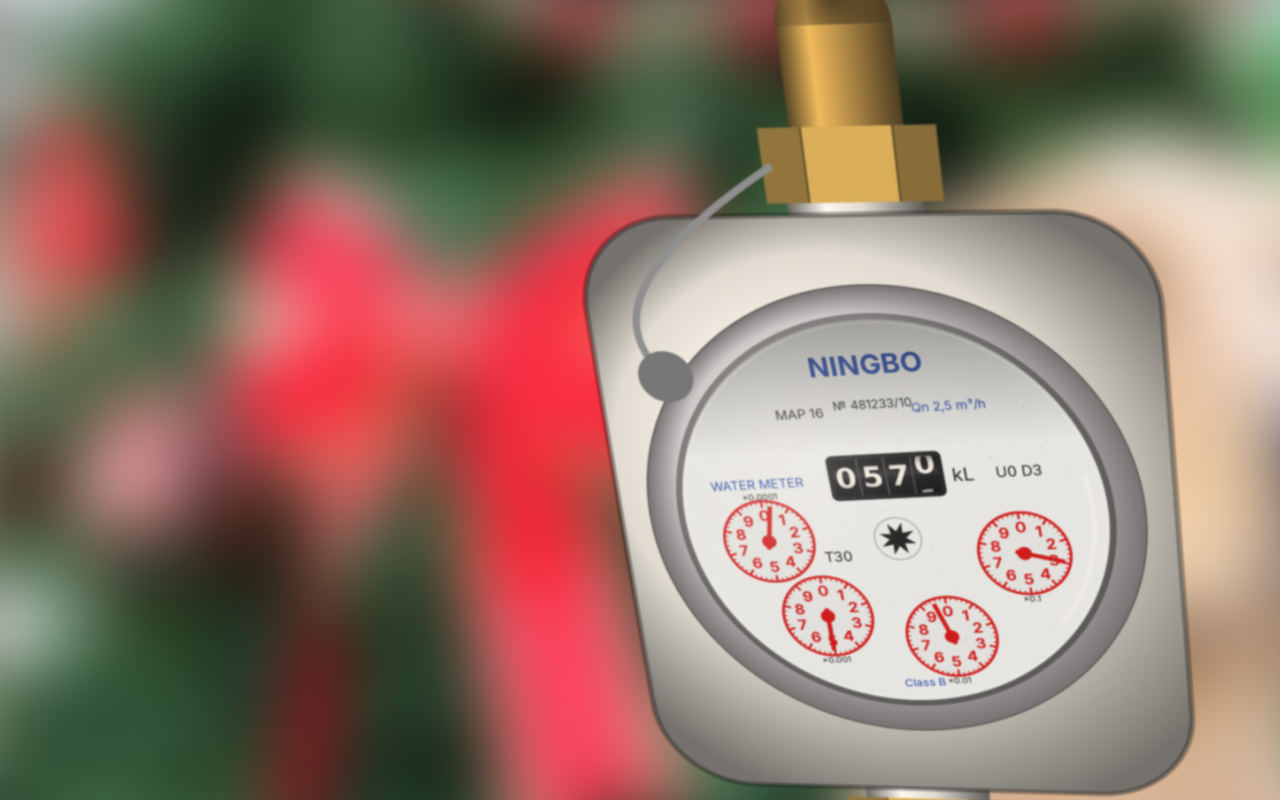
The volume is 570.2950; kL
